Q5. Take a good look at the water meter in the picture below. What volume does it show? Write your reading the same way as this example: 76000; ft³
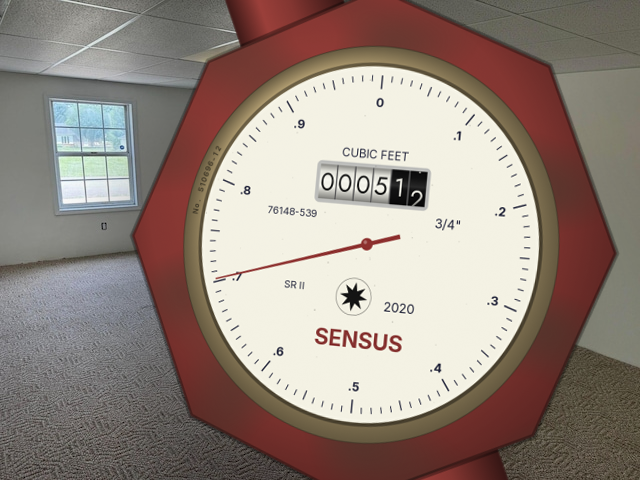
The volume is 511.70; ft³
